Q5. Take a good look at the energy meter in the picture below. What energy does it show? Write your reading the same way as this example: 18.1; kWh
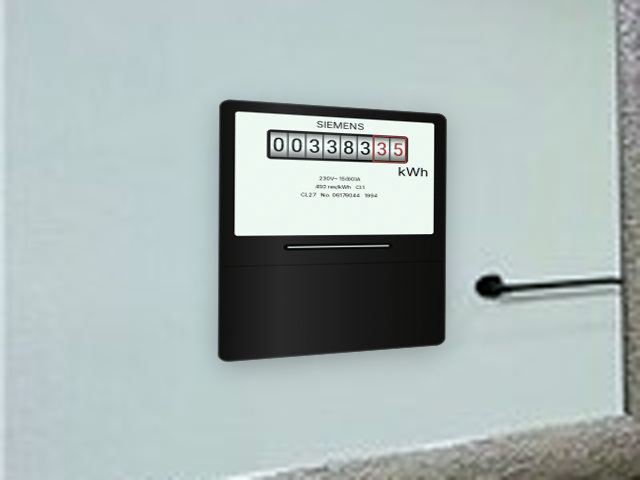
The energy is 3383.35; kWh
